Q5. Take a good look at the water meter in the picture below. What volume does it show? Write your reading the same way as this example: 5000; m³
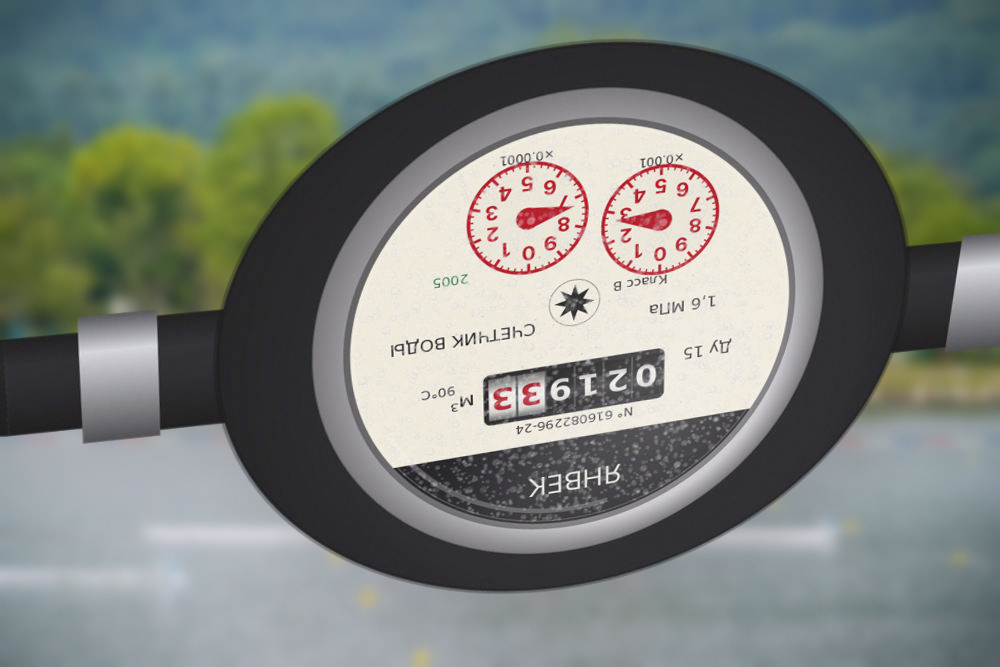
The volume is 219.3327; m³
